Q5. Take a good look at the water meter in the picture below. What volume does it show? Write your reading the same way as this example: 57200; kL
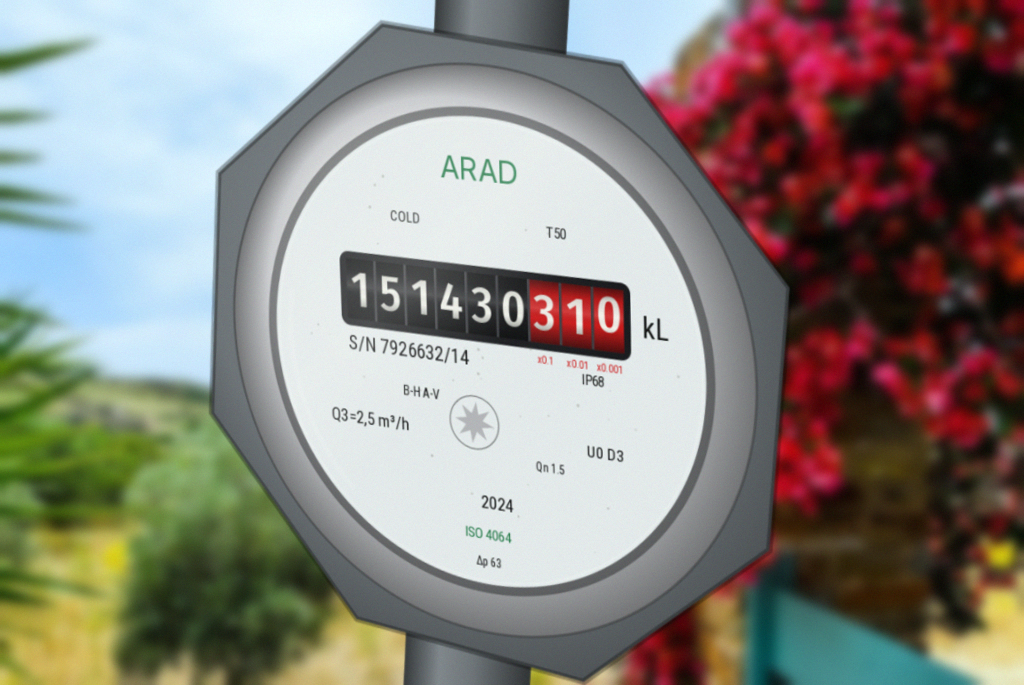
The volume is 151430.310; kL
